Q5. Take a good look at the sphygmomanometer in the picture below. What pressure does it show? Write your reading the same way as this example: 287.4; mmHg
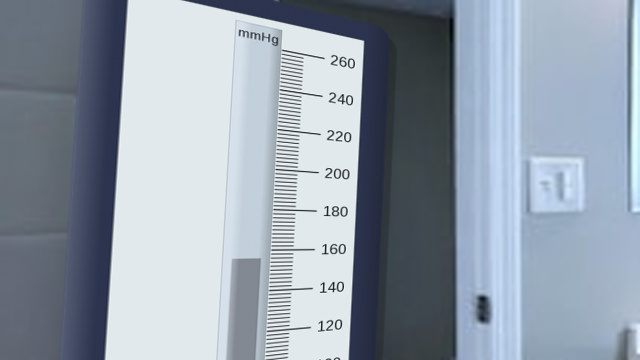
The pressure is 156; mmHg
